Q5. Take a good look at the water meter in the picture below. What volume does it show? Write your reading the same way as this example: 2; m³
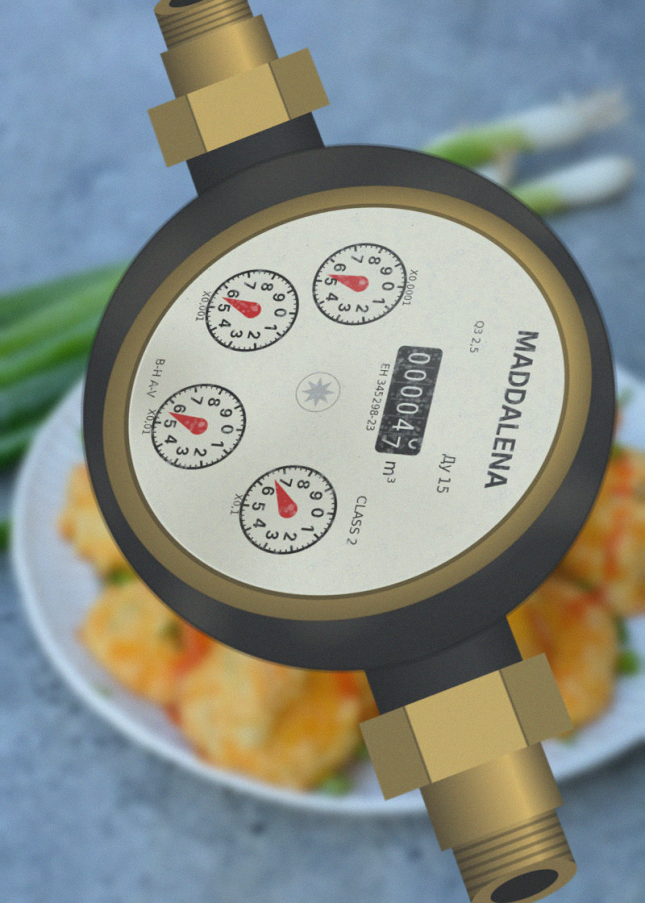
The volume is 46.6555; m³
